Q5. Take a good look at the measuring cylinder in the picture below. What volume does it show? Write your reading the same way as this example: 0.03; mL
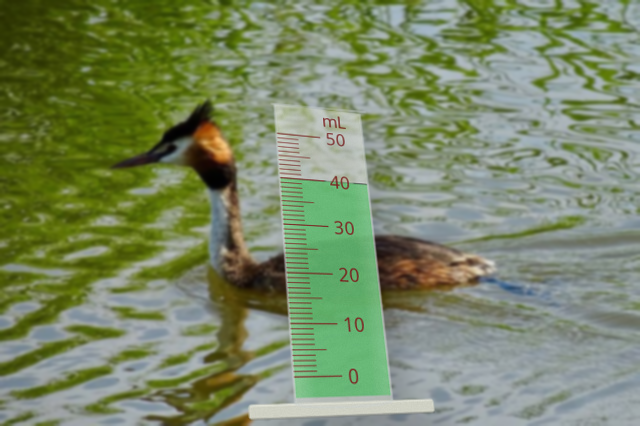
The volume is 40; mL
